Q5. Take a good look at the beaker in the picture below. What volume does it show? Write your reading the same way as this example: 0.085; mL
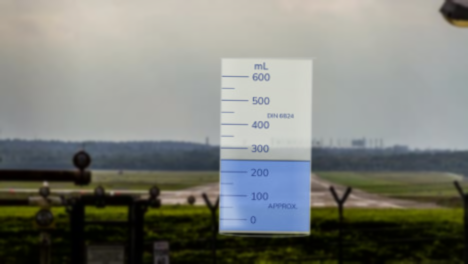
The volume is 250; mL
